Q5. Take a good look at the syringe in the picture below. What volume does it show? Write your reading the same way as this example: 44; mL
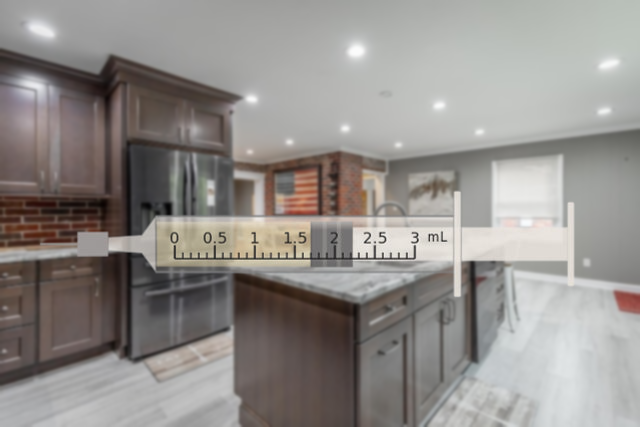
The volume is 1.7; mL
